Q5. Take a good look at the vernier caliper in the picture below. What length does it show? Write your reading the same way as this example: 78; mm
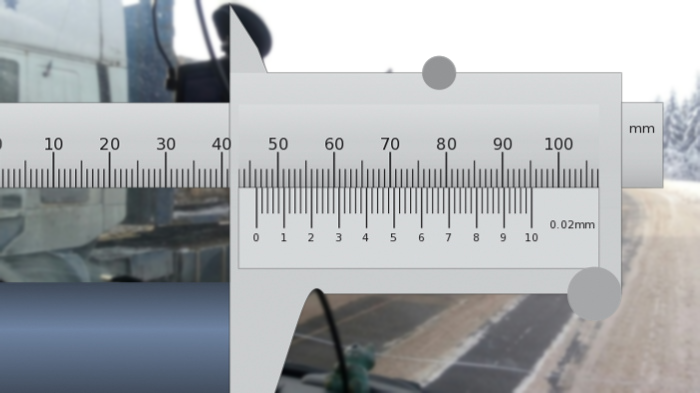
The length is 46.2; mm
